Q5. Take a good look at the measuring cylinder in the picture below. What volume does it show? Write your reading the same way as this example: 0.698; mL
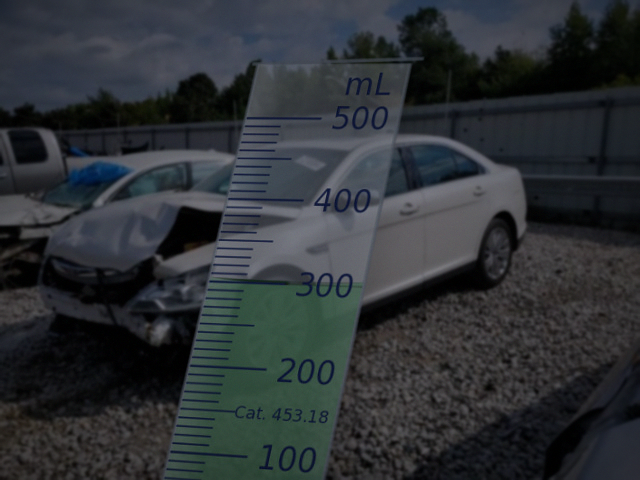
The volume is 300; mL
